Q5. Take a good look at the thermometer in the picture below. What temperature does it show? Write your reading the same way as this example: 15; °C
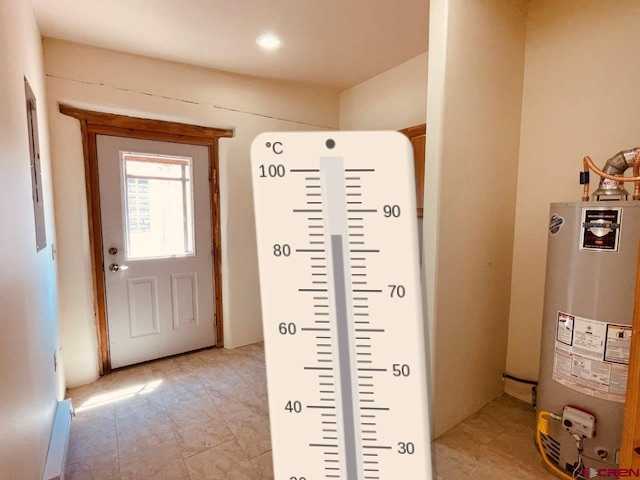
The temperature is 84; °C
